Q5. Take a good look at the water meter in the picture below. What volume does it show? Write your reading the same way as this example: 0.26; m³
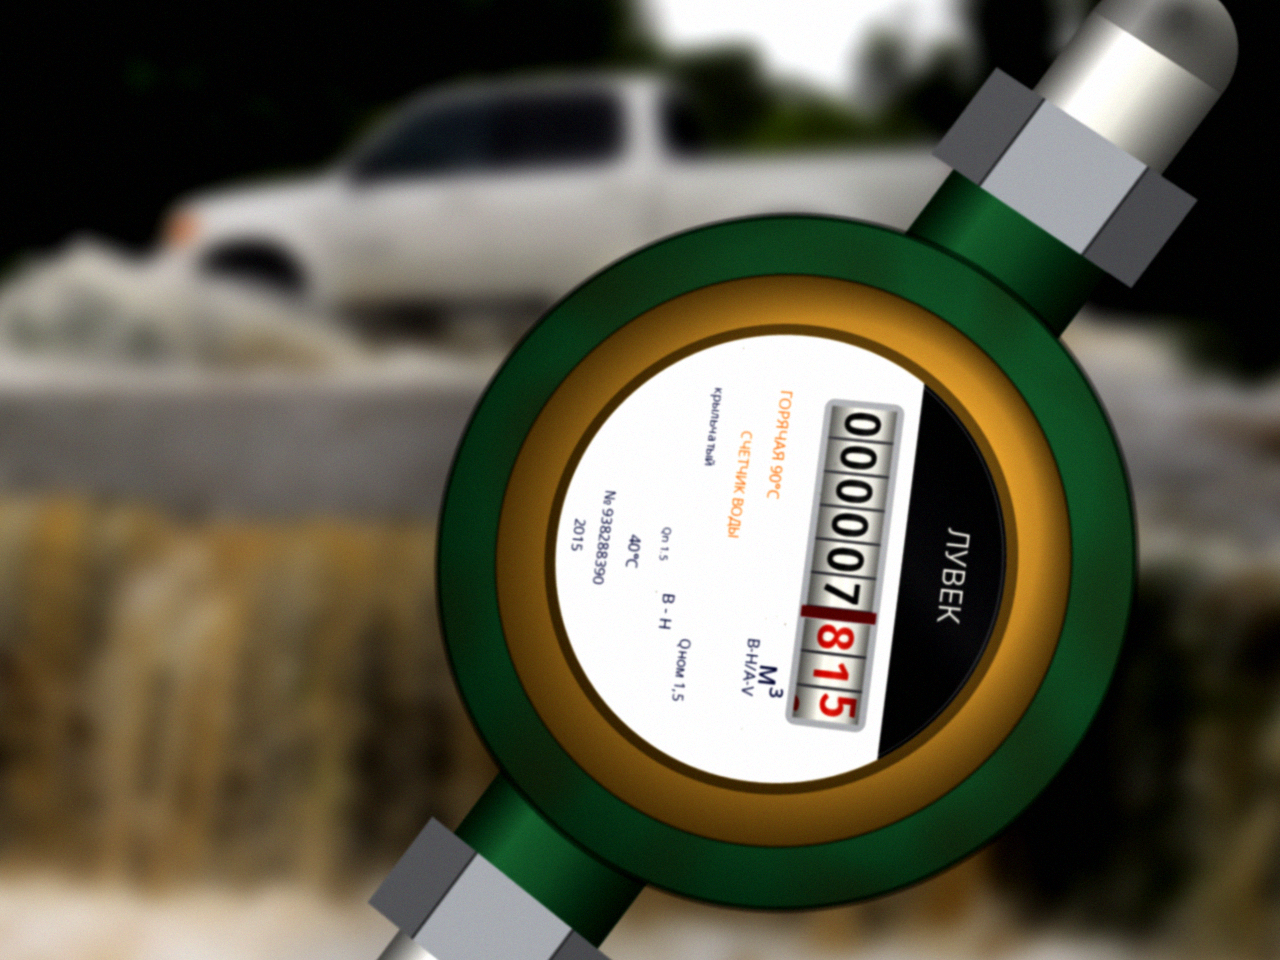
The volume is 7.815; m³
